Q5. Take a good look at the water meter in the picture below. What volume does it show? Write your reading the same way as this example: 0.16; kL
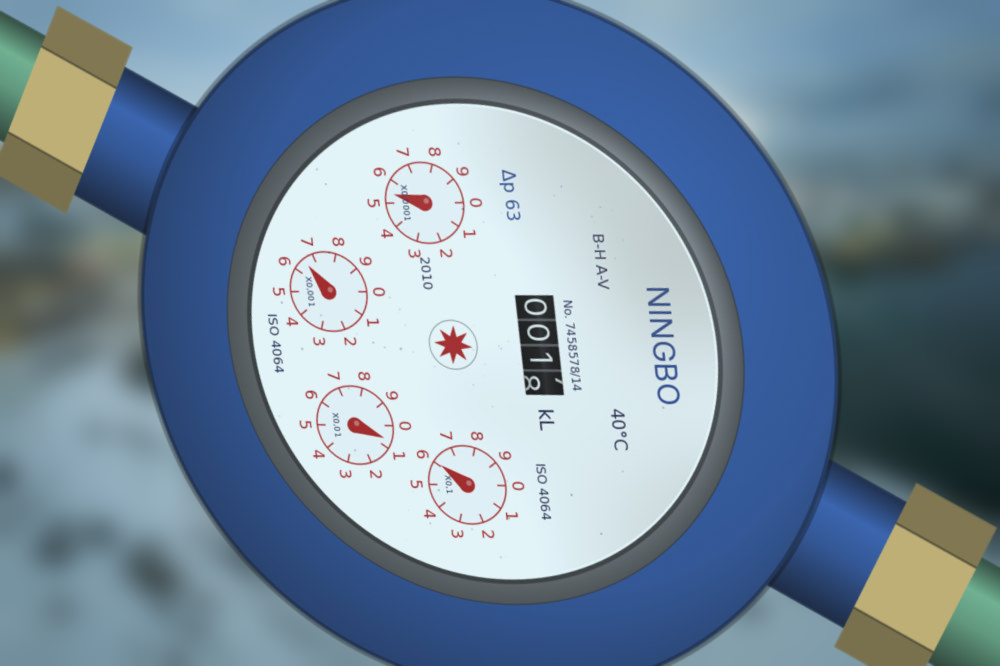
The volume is 17.6065; kL
